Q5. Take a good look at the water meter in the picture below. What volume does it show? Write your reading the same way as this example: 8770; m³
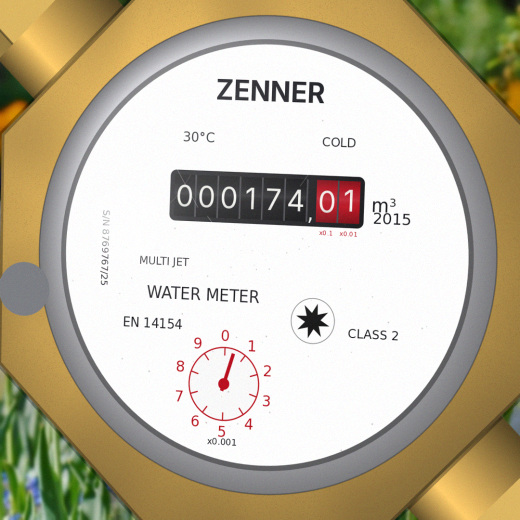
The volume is 174.010; m³
